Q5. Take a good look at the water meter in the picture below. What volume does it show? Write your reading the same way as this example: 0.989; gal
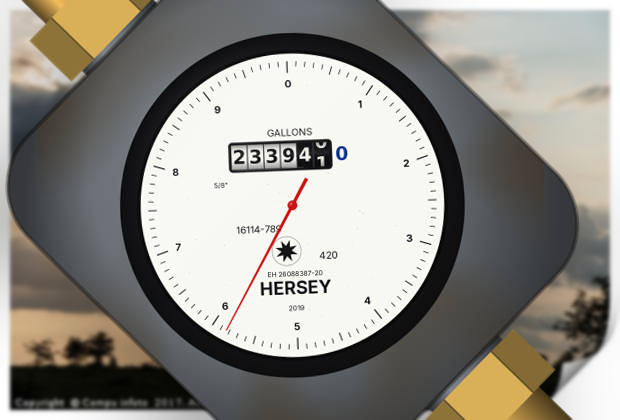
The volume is 2339405.8; gal
